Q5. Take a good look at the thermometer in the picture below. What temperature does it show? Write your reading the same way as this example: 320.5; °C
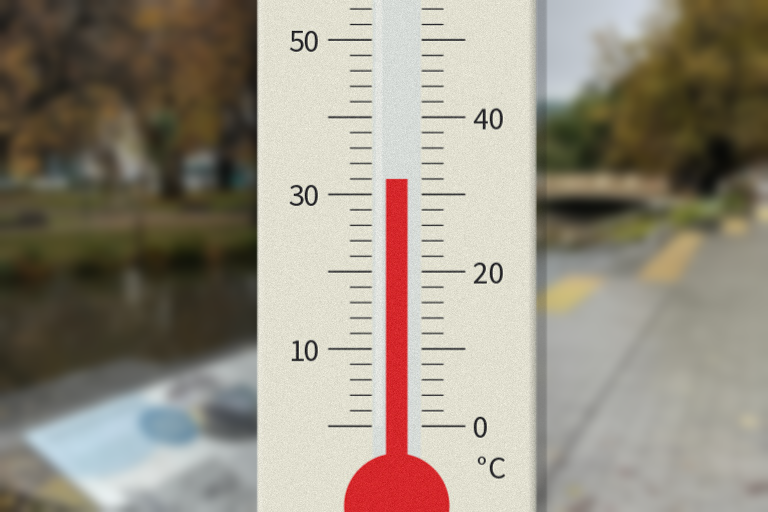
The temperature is 32; °C
